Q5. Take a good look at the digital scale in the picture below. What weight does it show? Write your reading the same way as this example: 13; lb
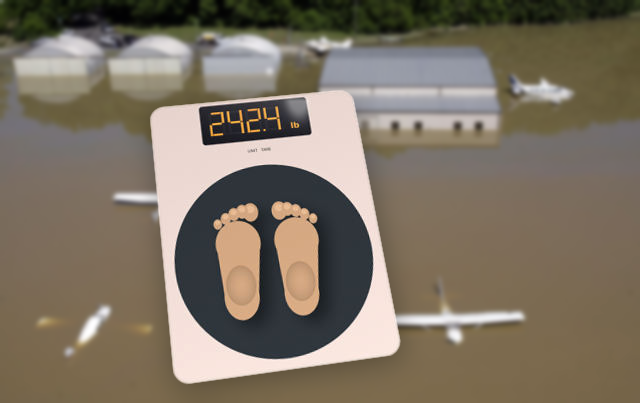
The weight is 242.4; lb
